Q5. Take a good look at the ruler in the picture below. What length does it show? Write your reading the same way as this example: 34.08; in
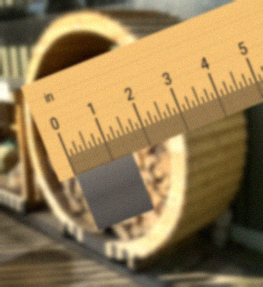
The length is 1.5; in
